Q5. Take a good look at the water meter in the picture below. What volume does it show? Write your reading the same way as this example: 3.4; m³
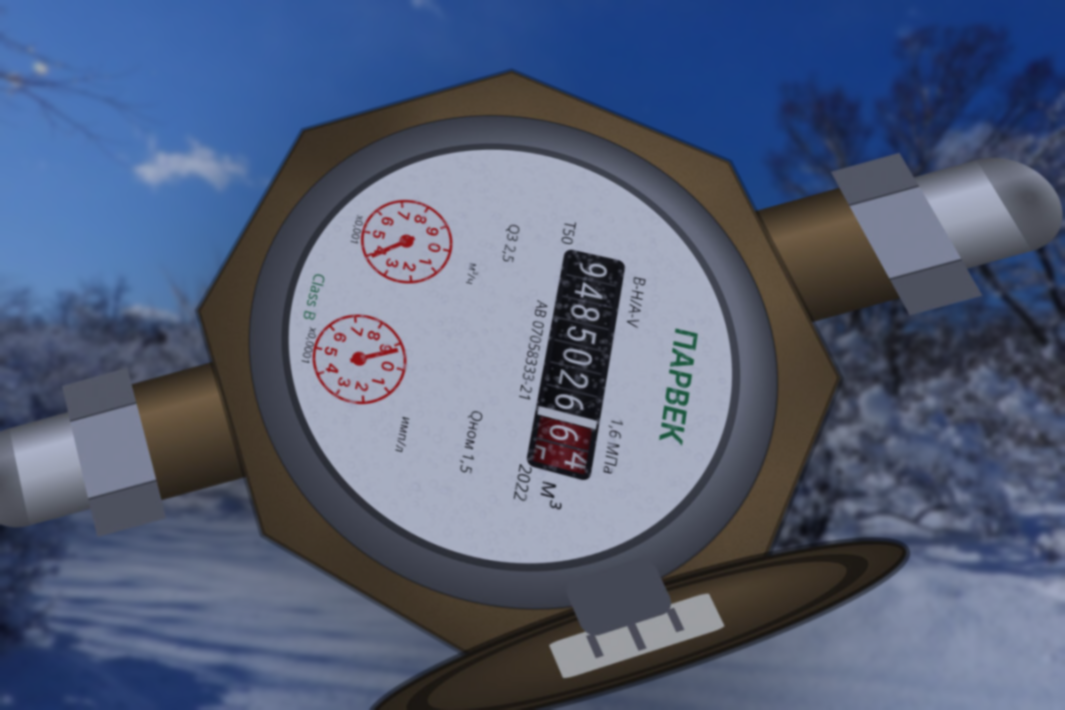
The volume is 9485026.6439; m³
